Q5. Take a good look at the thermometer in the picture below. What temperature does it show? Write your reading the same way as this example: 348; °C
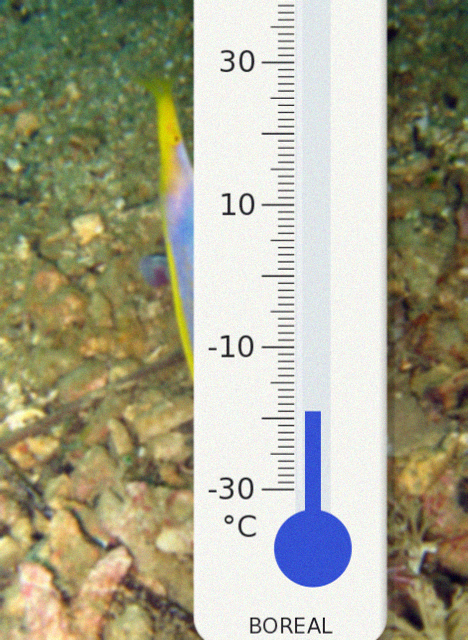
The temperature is -19; °C
